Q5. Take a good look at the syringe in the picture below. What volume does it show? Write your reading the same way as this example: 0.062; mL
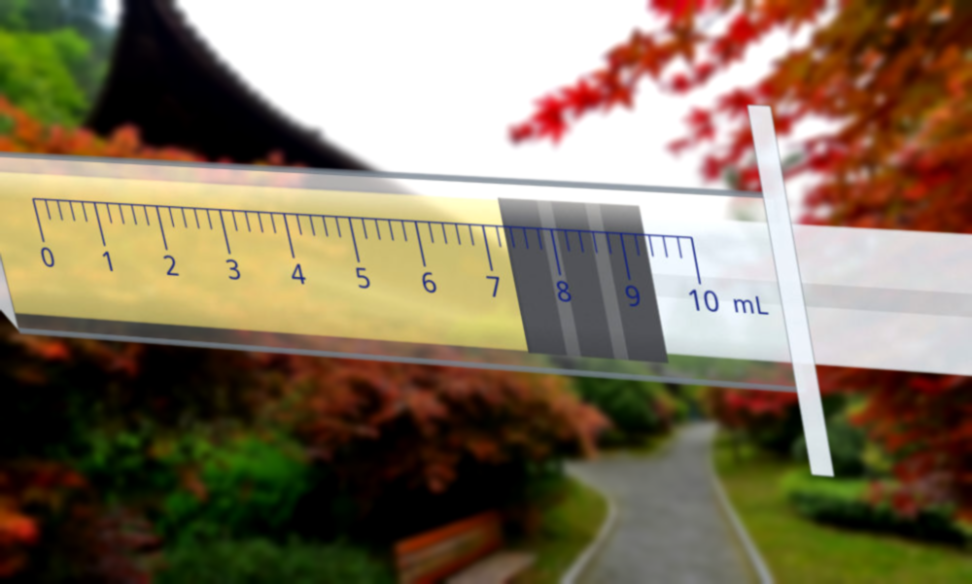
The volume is 7.3; mL
